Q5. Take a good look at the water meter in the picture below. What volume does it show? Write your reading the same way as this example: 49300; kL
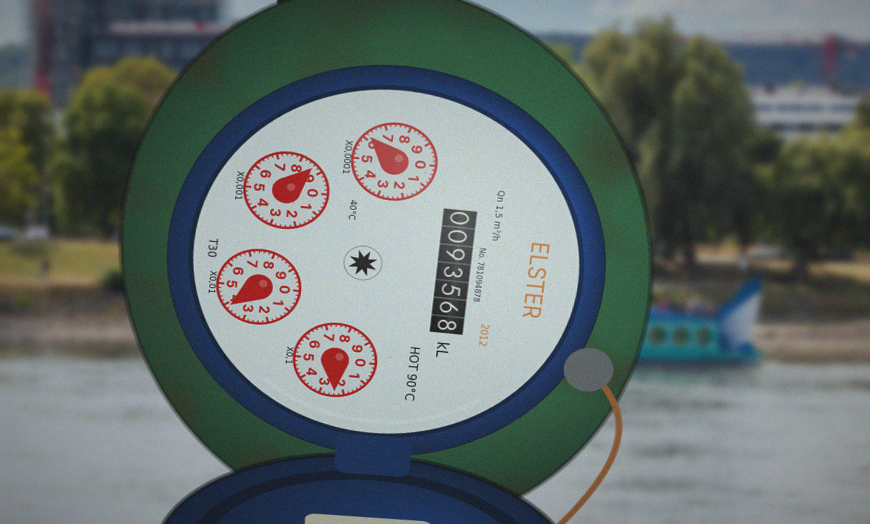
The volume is 93568.2386; kL
